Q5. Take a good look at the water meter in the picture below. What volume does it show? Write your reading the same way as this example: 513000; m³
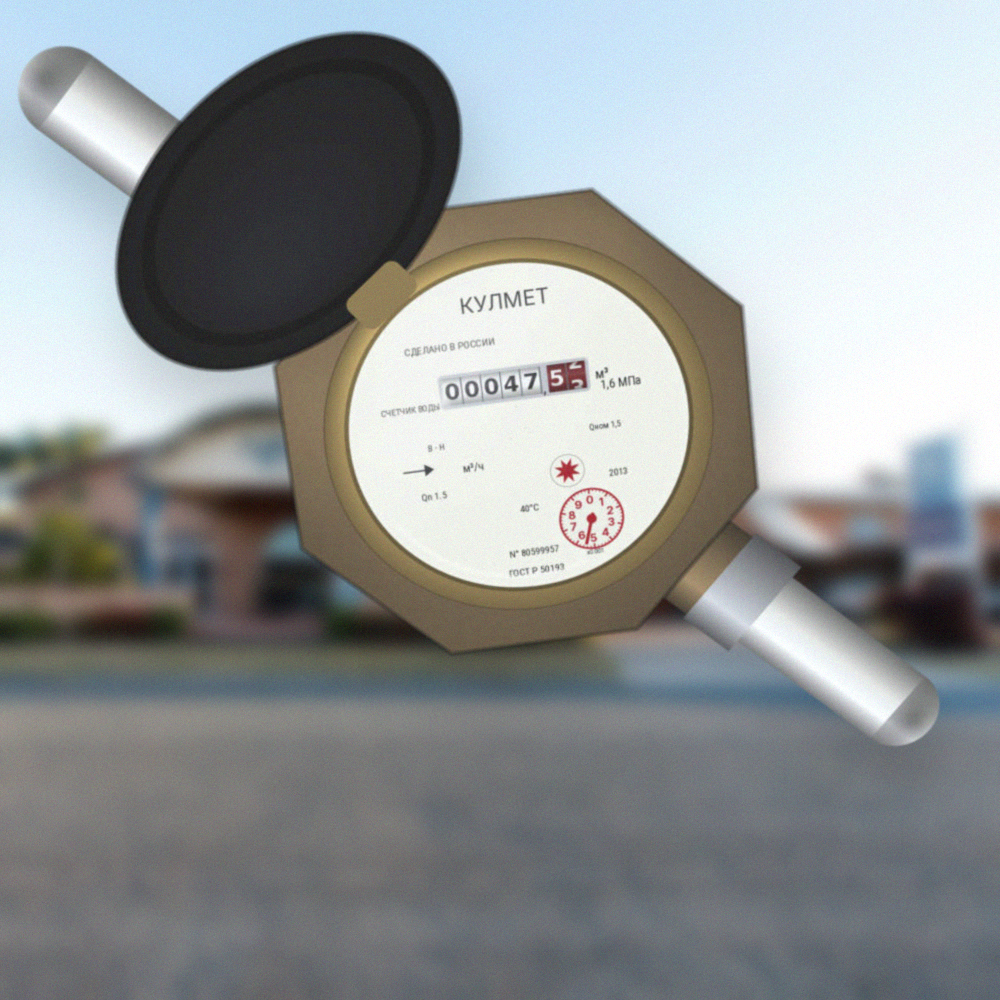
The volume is 47.525; m³
